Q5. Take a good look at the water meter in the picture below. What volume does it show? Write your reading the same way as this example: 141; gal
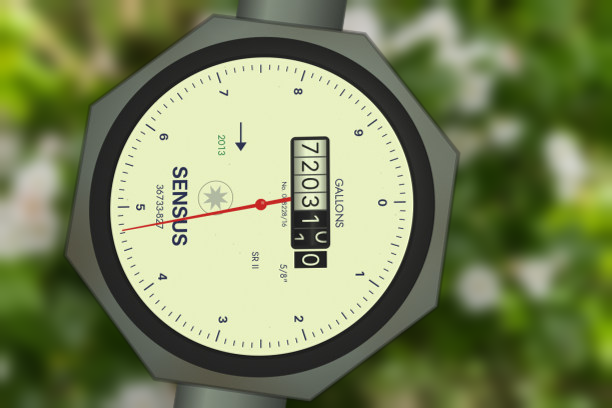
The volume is 7203104.7; gal
